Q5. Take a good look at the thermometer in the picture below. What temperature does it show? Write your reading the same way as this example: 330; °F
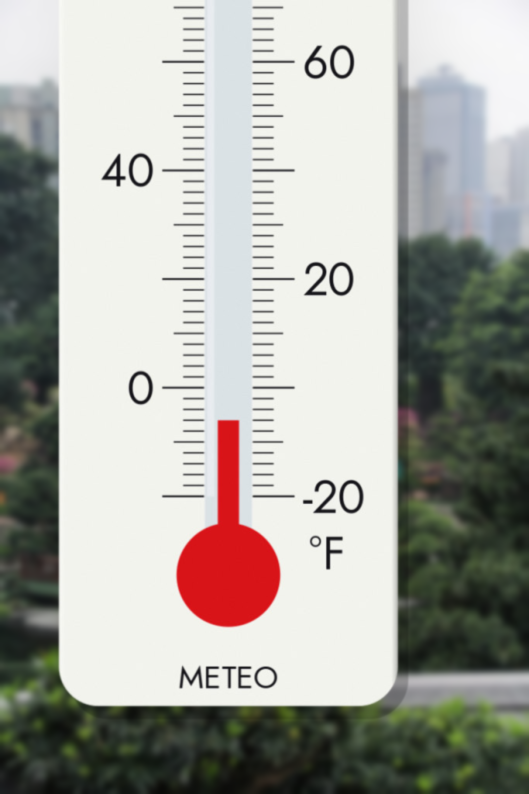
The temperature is -6; °F
